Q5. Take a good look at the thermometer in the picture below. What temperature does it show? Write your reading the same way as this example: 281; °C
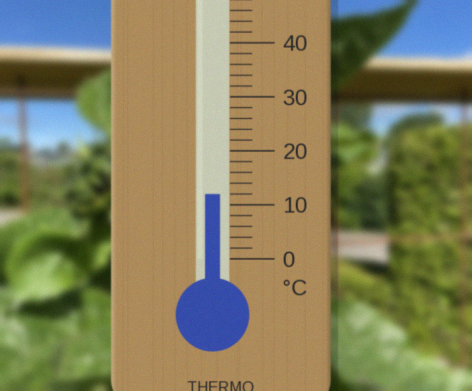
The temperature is 12; °C
